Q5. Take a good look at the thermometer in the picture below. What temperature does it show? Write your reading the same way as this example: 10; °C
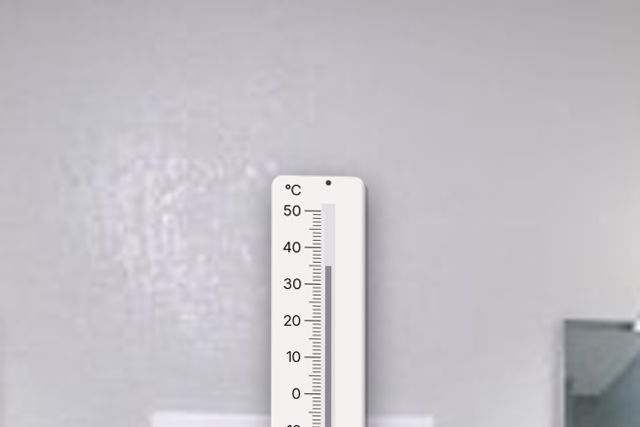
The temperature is 35; °C
